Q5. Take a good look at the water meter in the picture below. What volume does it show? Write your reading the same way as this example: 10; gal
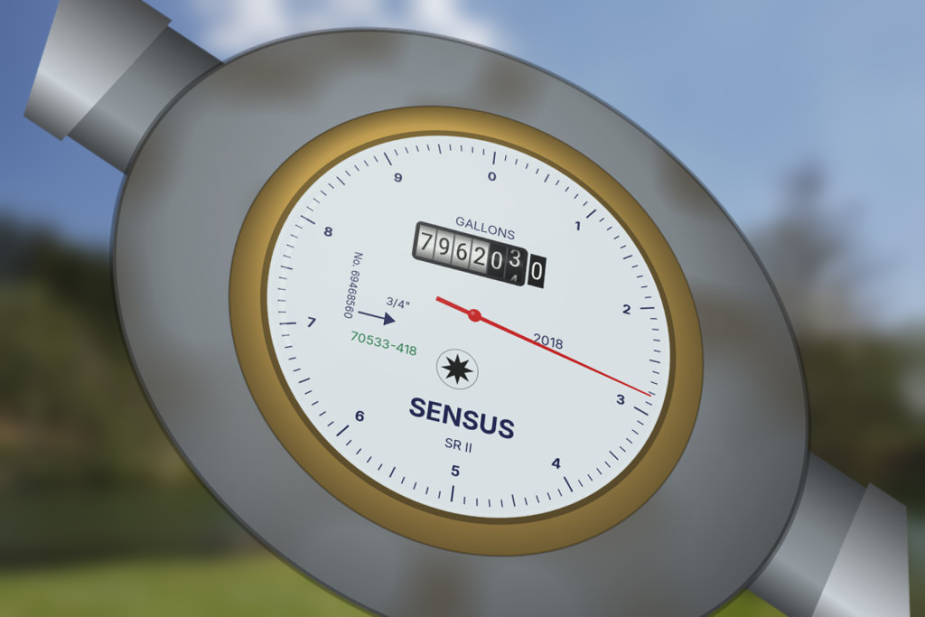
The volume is 7962032.8; gal
